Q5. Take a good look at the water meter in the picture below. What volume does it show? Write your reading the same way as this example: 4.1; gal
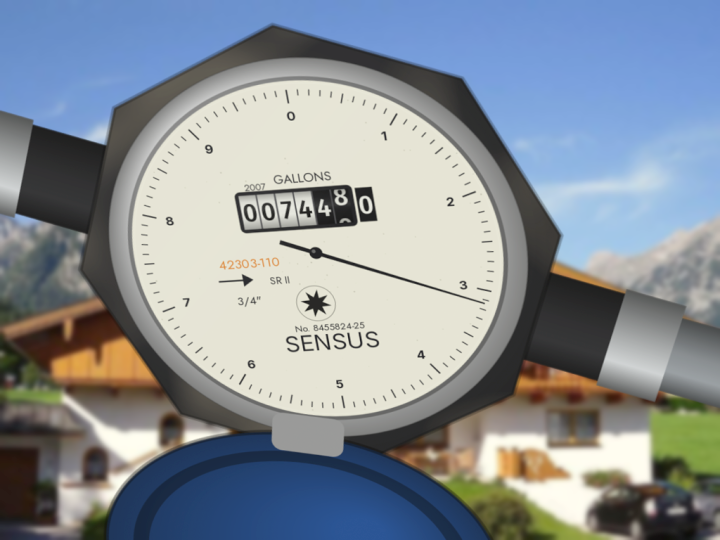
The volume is 74483.1; gal
